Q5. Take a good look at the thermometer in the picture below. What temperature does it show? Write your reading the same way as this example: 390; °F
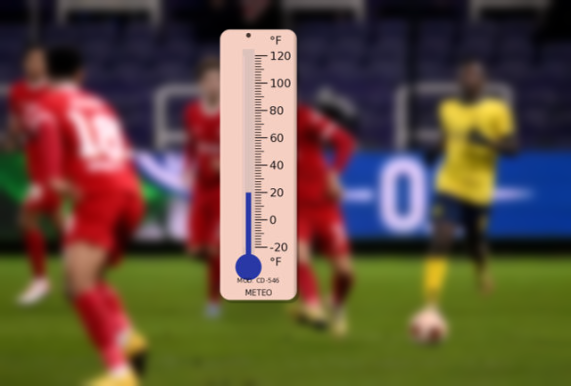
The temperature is 20; °F
